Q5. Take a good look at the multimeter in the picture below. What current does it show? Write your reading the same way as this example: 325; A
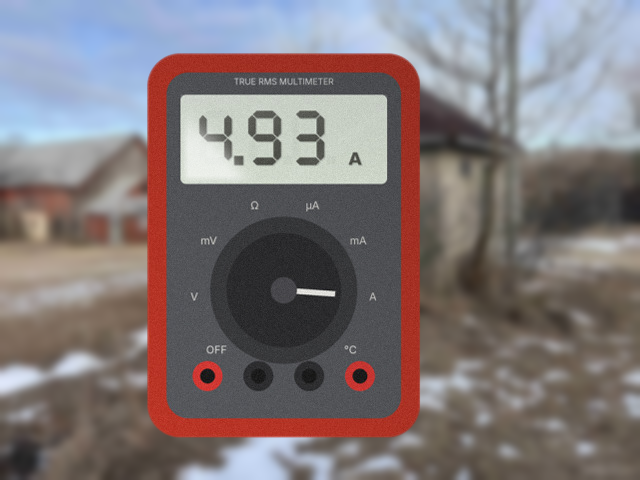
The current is 4.93; A
